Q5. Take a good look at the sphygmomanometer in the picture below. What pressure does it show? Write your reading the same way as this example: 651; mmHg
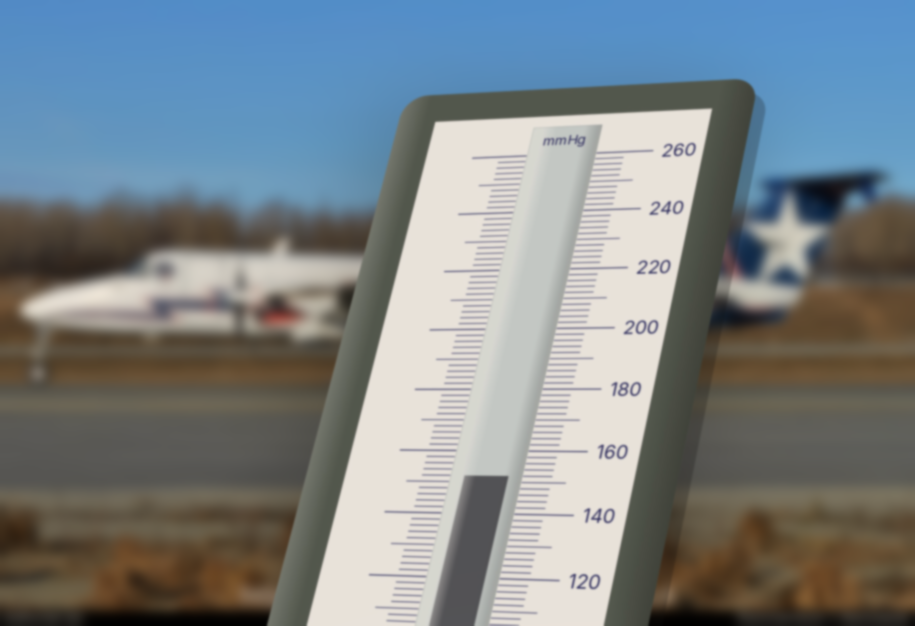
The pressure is 152; mmHg
